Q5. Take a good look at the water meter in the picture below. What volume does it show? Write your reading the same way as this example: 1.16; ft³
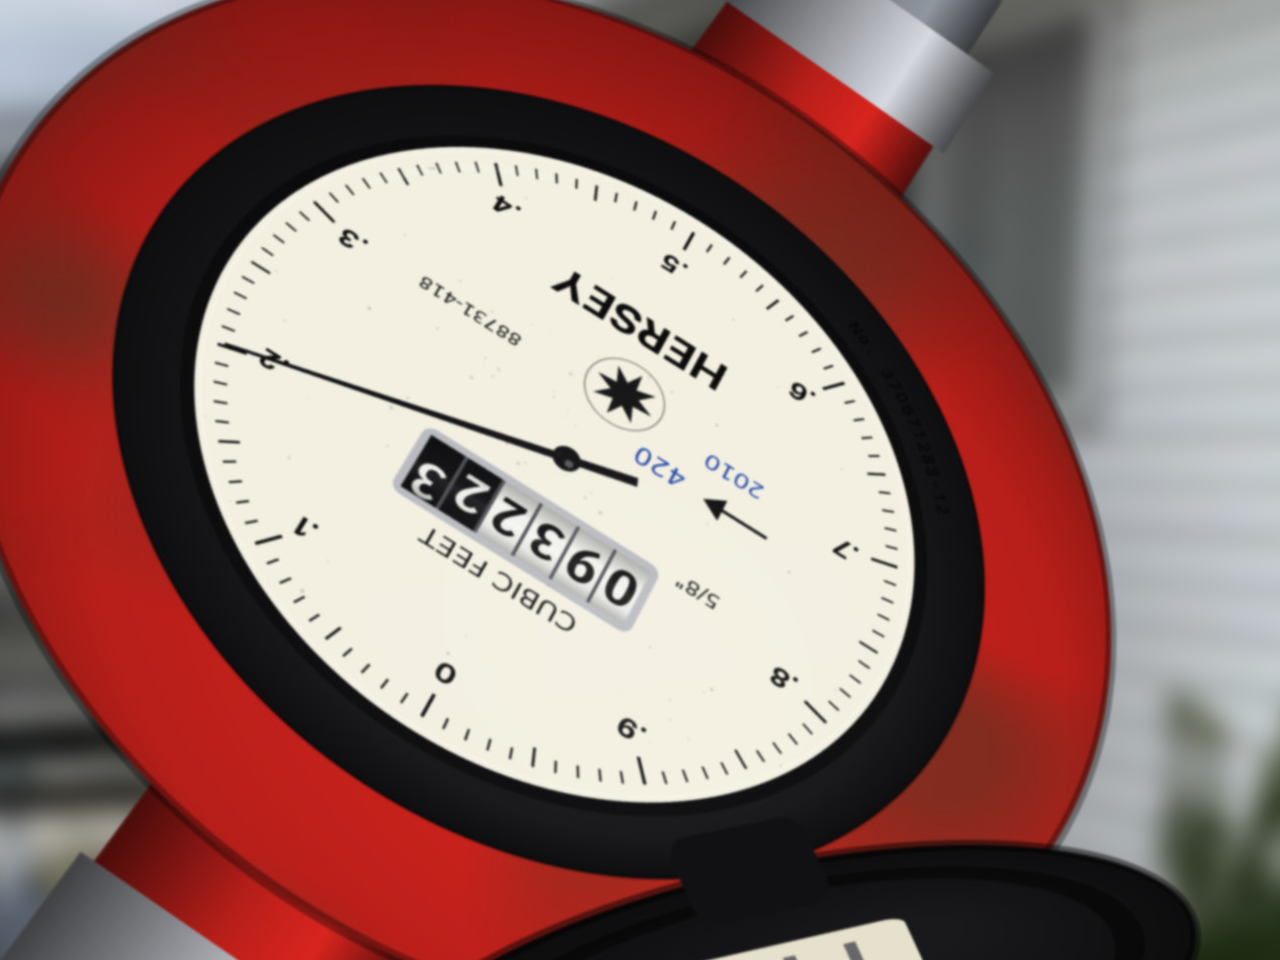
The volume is 93223.20; ft³
